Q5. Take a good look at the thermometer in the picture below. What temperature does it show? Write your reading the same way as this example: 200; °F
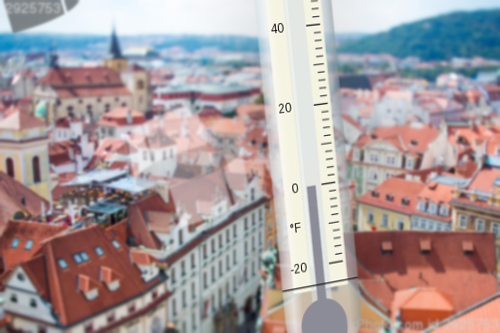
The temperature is 0; °F
